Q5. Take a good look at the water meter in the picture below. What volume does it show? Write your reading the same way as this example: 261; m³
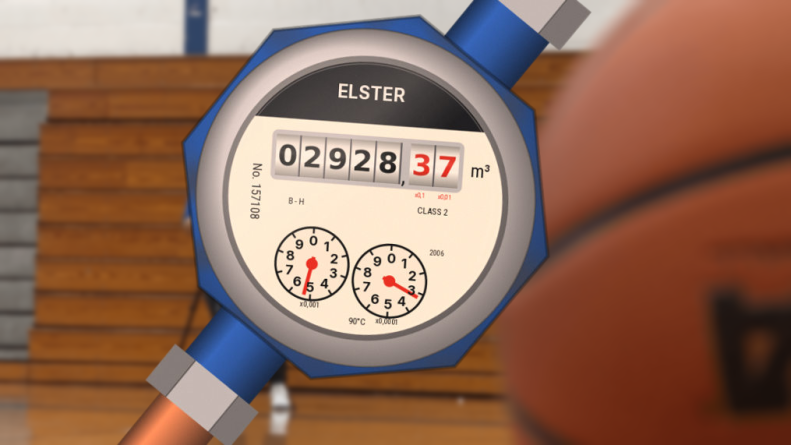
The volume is 2928.3753; m³
